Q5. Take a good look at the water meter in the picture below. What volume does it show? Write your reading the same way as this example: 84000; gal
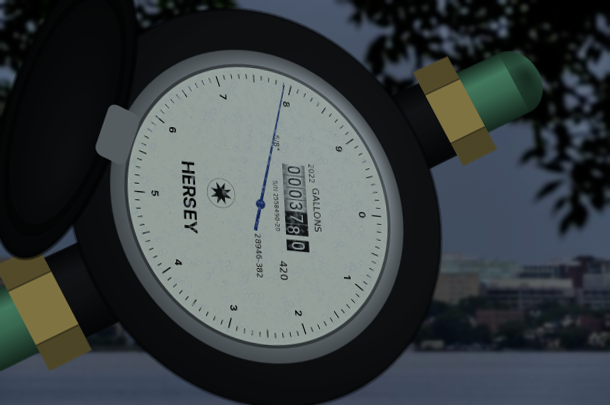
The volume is 3777.9; gal
